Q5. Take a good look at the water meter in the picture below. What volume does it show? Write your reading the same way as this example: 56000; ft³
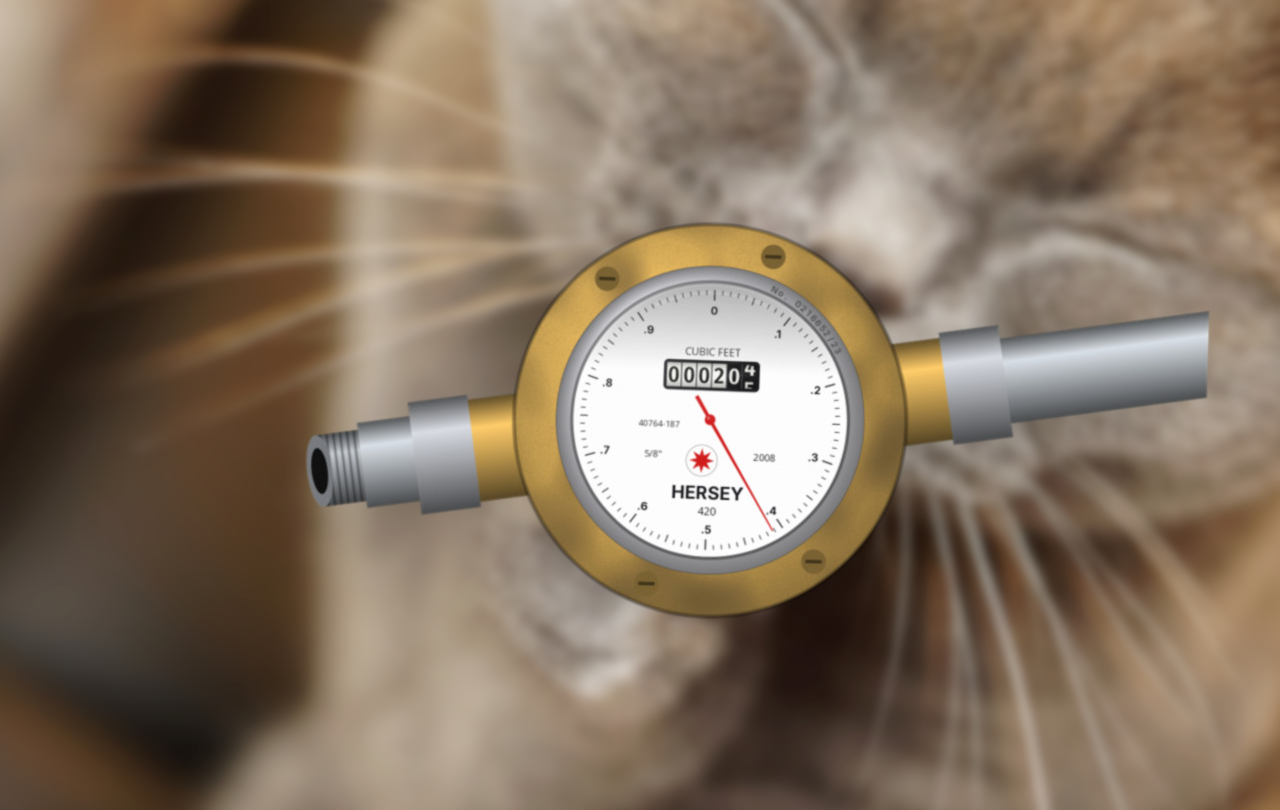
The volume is 204.41; ft³
